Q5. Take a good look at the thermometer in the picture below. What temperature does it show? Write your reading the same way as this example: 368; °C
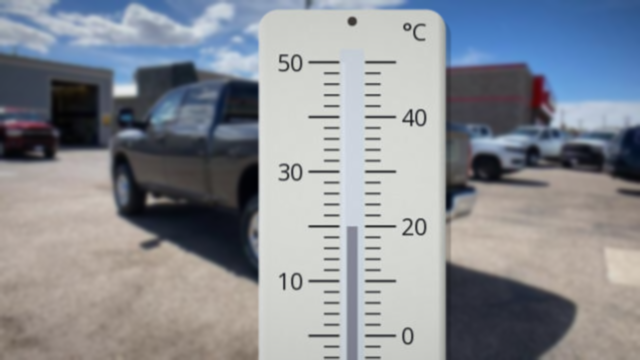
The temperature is 20; °C
